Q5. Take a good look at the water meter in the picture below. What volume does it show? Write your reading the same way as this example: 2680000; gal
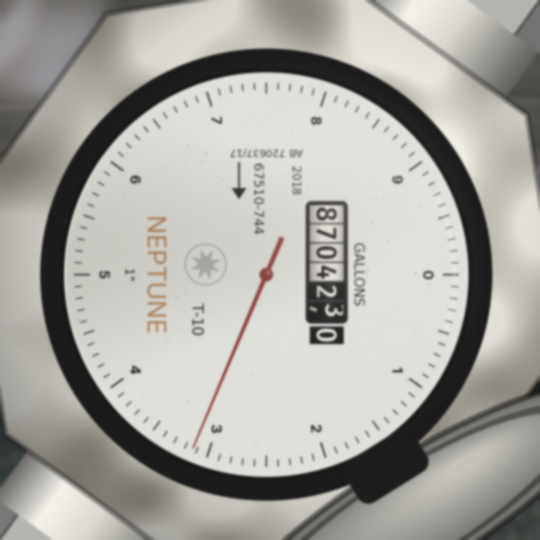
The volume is 8704233.1; gal
